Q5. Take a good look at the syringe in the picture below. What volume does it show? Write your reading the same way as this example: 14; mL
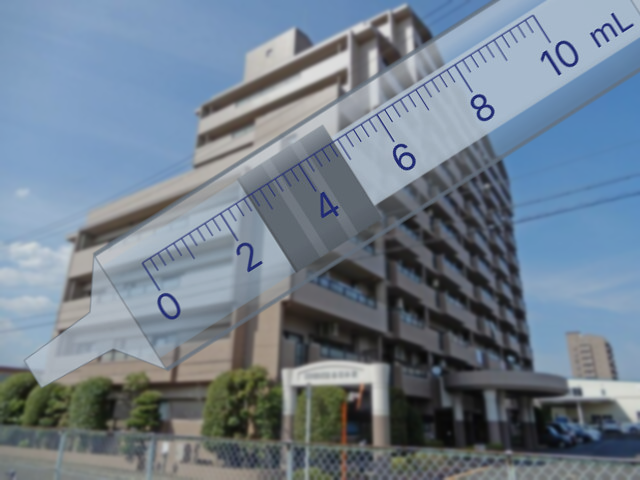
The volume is 2.7; mL
